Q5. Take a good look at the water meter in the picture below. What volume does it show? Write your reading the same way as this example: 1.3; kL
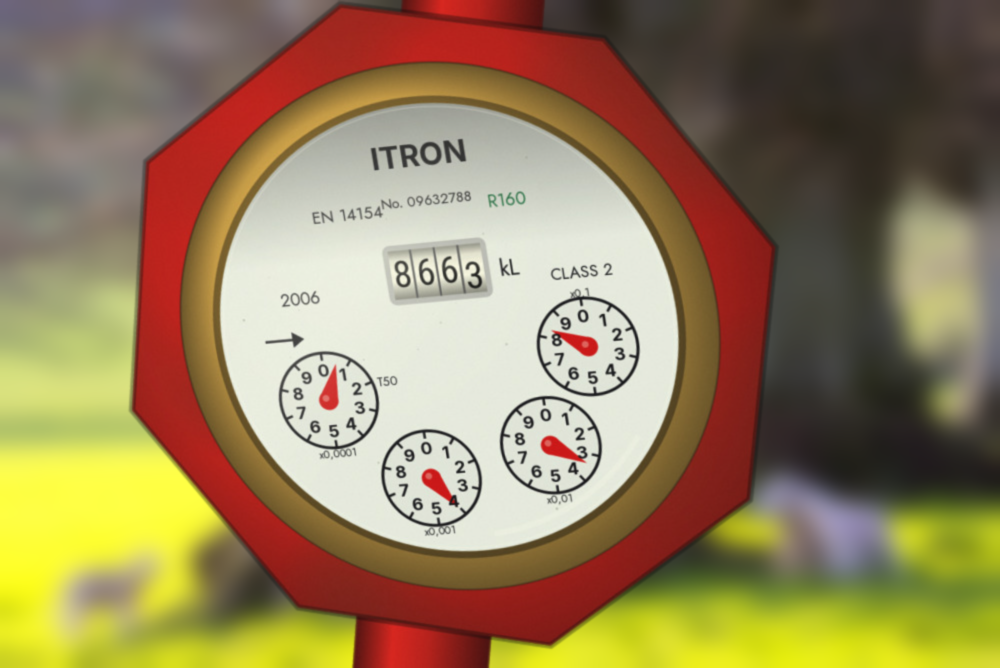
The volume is 8662.8340; kL
